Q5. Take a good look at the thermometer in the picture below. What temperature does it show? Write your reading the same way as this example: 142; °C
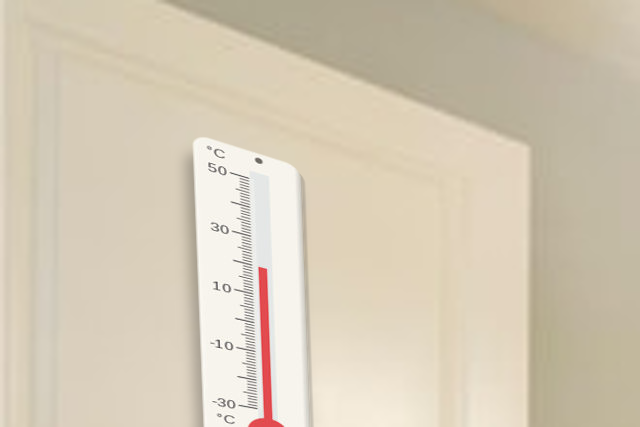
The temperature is 20; °C
